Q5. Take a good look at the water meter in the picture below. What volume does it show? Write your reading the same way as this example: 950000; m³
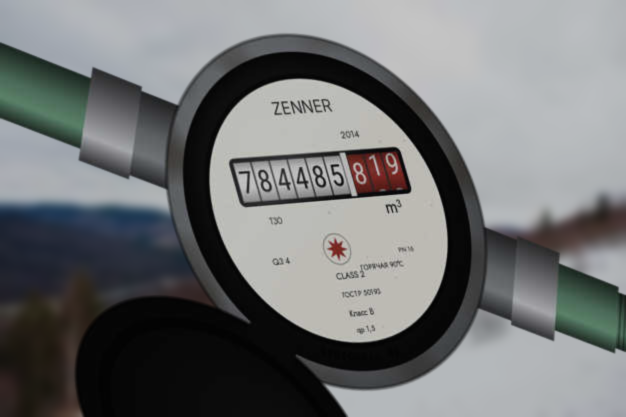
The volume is 784485.819; m³
